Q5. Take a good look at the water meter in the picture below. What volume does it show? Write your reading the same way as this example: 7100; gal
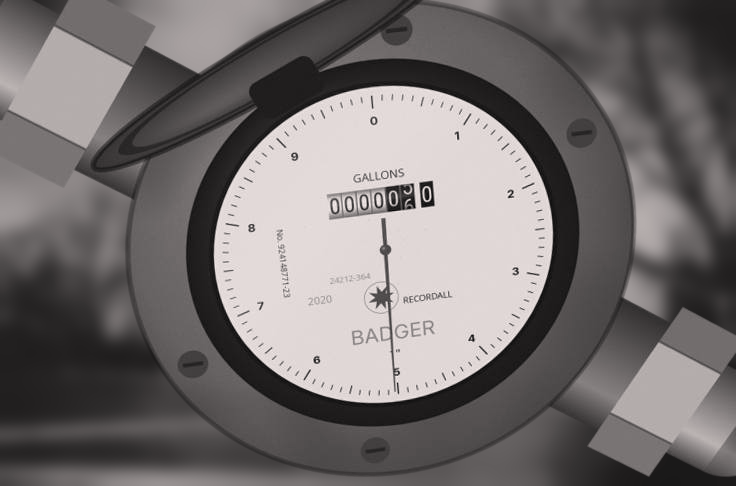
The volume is 55.0; gal
